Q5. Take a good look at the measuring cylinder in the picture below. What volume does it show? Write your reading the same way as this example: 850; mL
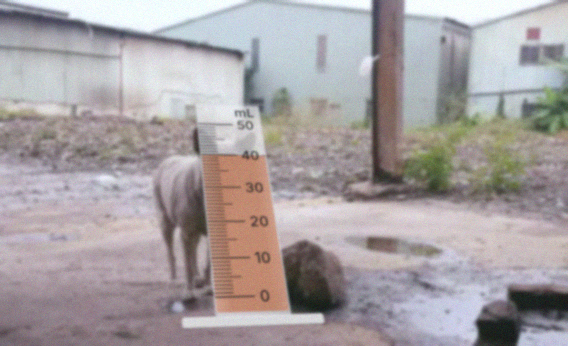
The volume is 40; mL
